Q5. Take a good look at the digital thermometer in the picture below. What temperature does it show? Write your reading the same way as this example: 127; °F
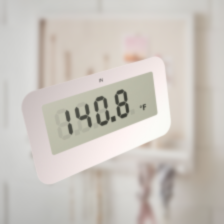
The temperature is 140.8; °F
